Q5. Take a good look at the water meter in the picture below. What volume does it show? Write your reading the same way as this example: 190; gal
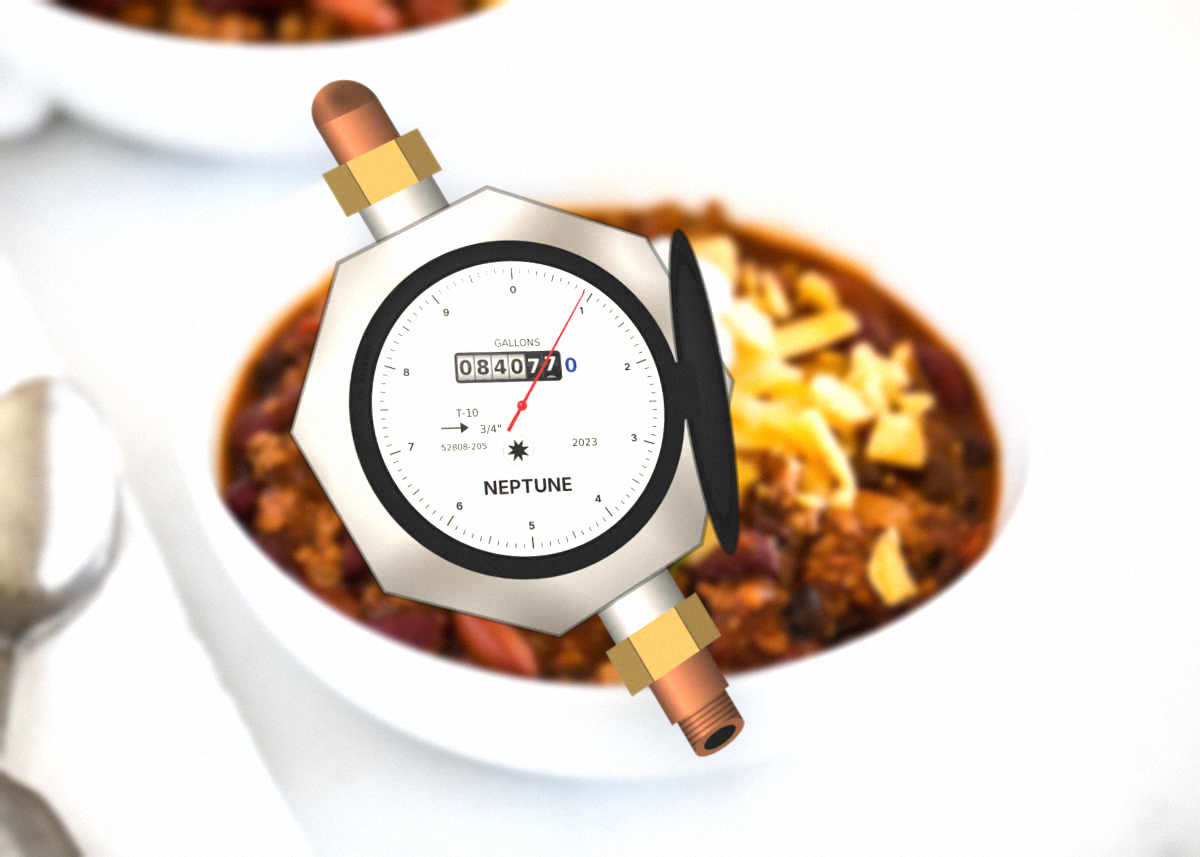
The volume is 840770.9; gal
